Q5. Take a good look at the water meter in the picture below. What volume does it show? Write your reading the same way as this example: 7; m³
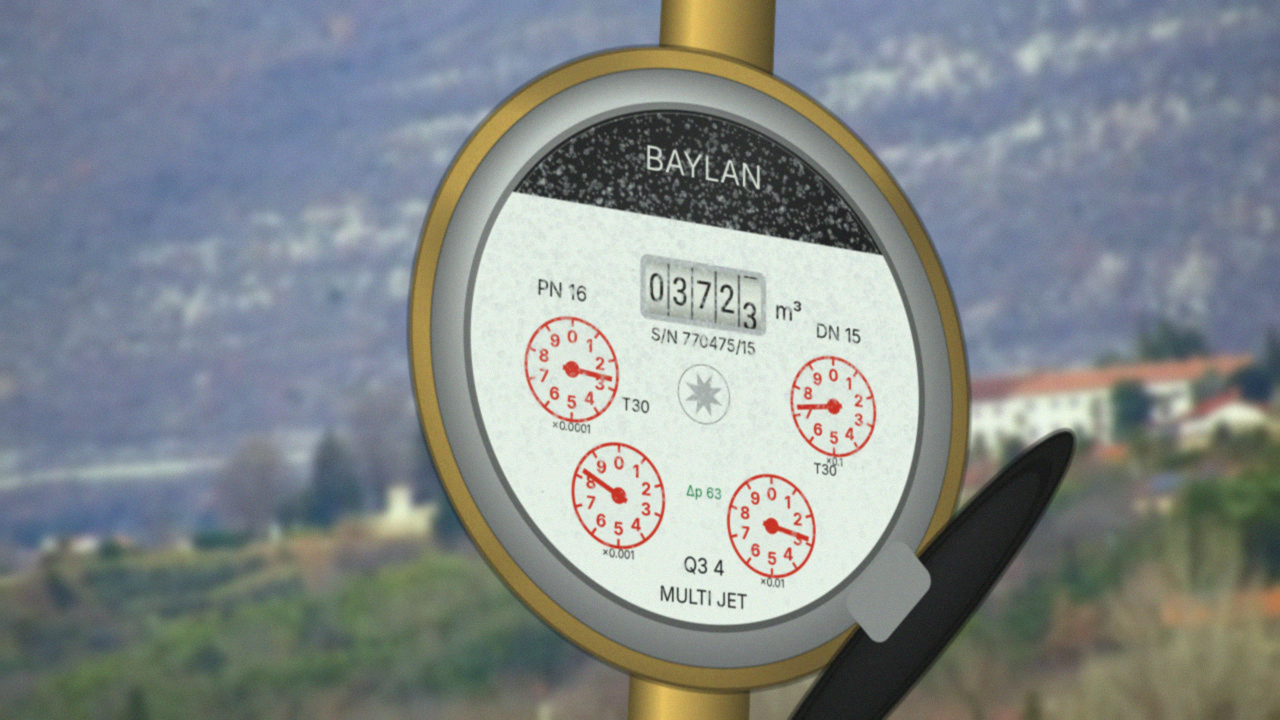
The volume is 3722.7282; m³
